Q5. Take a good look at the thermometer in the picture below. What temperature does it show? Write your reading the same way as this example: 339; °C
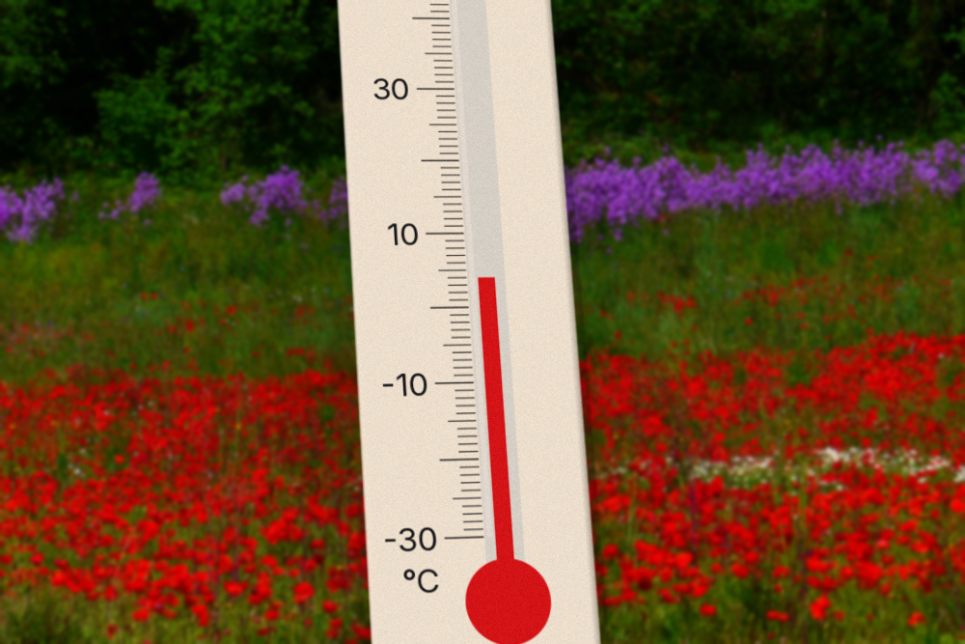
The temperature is 4; °C
